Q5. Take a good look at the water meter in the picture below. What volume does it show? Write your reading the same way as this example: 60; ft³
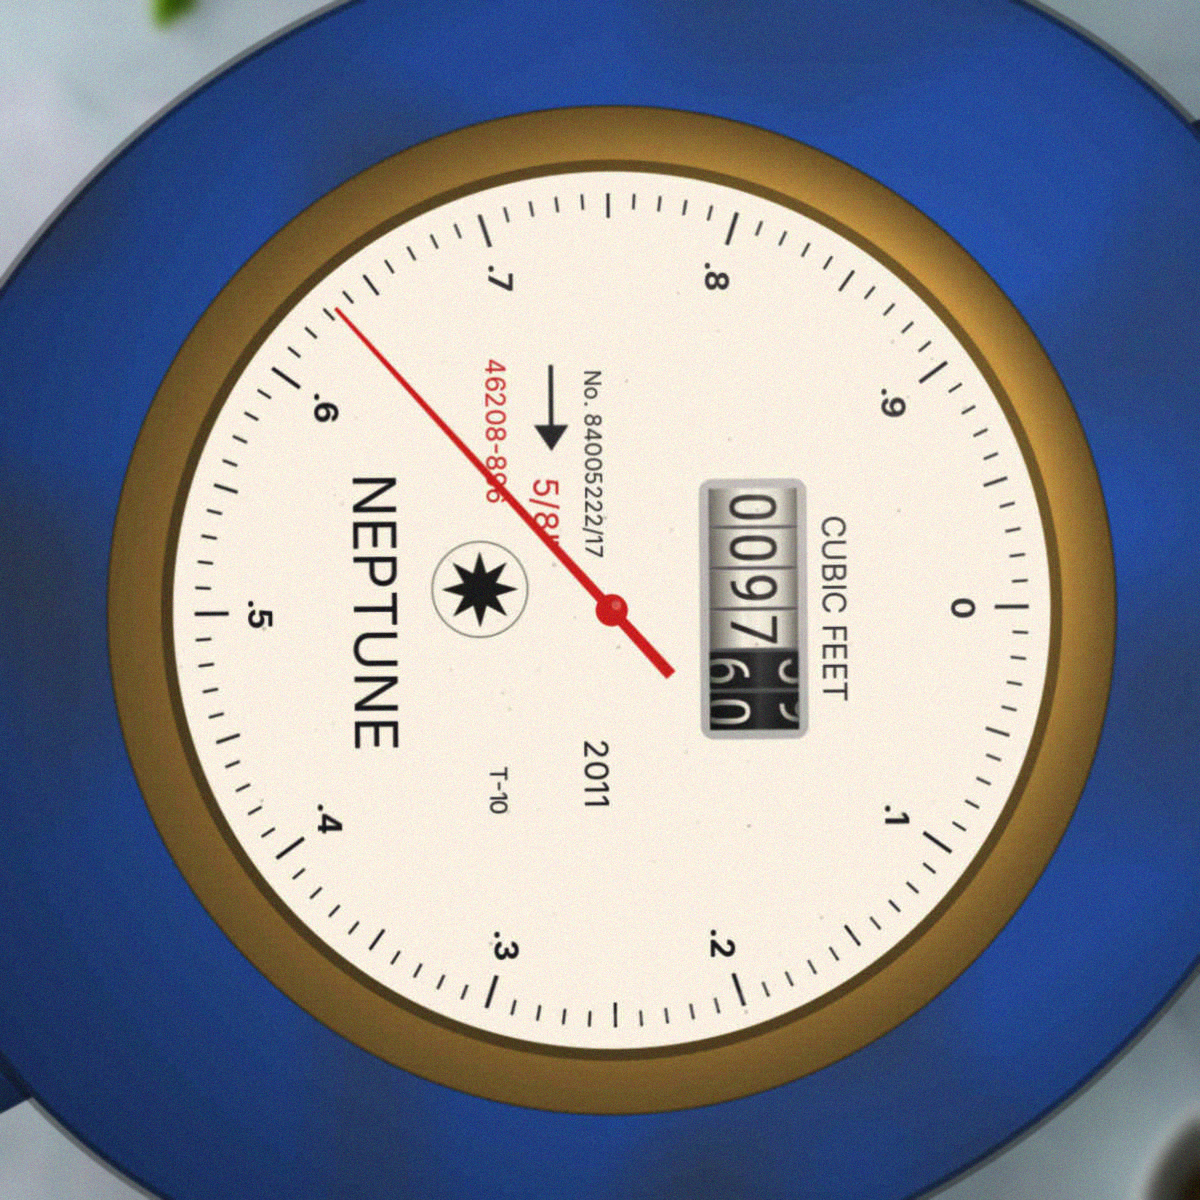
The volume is 9759.63; ft³
